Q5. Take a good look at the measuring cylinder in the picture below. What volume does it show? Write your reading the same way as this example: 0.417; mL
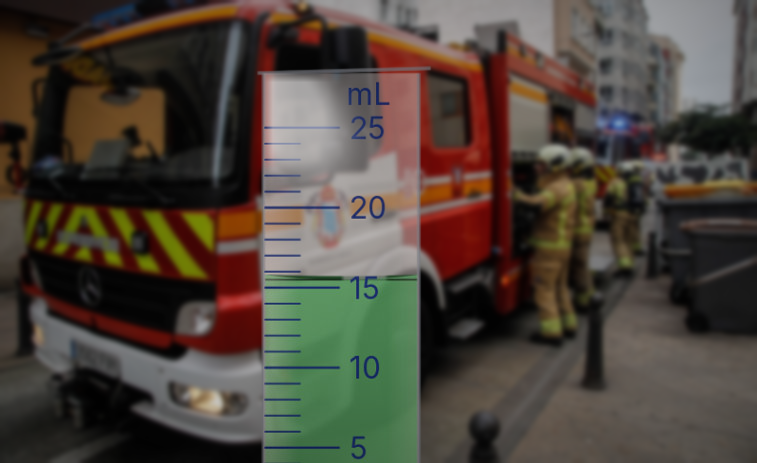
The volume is 15.5; mL
